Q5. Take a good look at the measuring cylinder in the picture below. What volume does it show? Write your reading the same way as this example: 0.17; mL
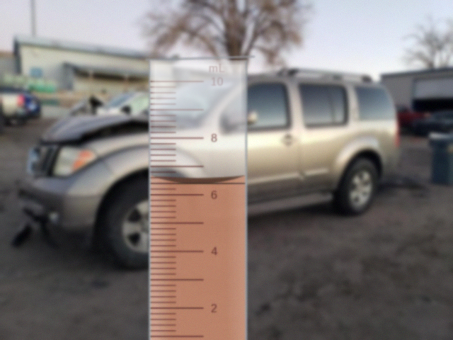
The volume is 6.4; mL
